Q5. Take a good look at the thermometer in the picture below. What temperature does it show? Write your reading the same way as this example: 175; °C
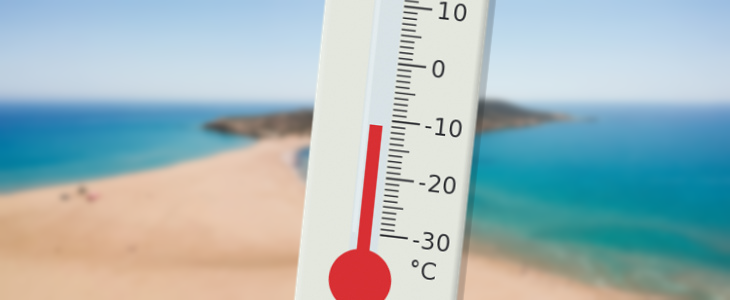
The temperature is -11; °C
